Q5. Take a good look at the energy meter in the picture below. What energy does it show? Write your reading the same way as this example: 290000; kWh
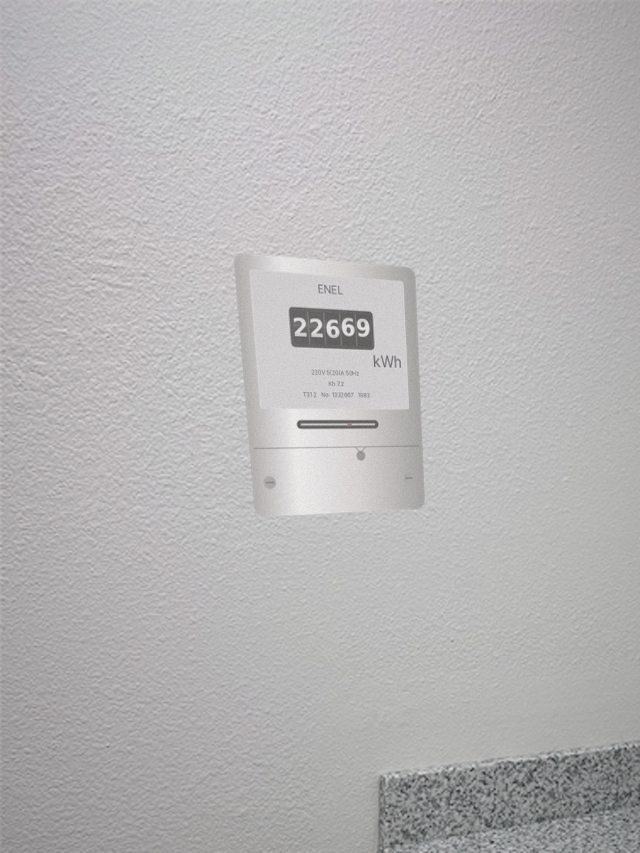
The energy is 22669; kWh
